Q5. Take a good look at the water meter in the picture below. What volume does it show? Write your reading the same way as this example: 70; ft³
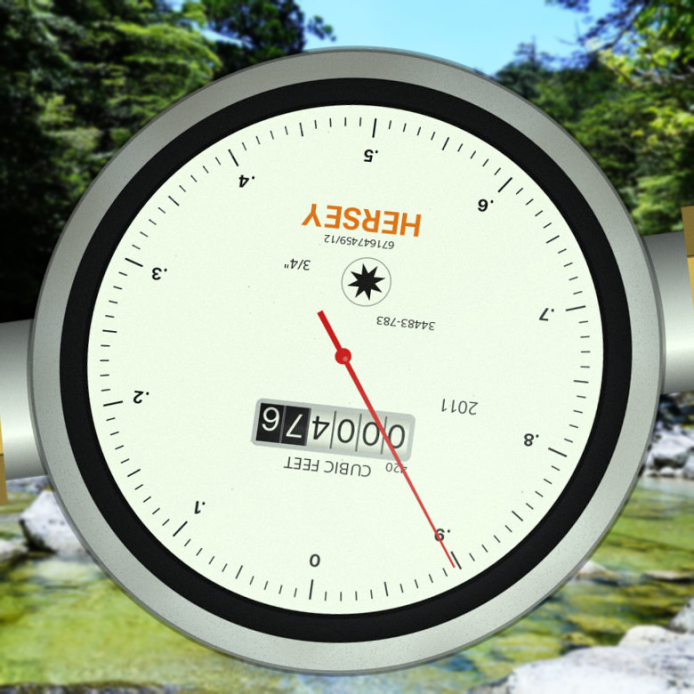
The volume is 475.90; ft³
